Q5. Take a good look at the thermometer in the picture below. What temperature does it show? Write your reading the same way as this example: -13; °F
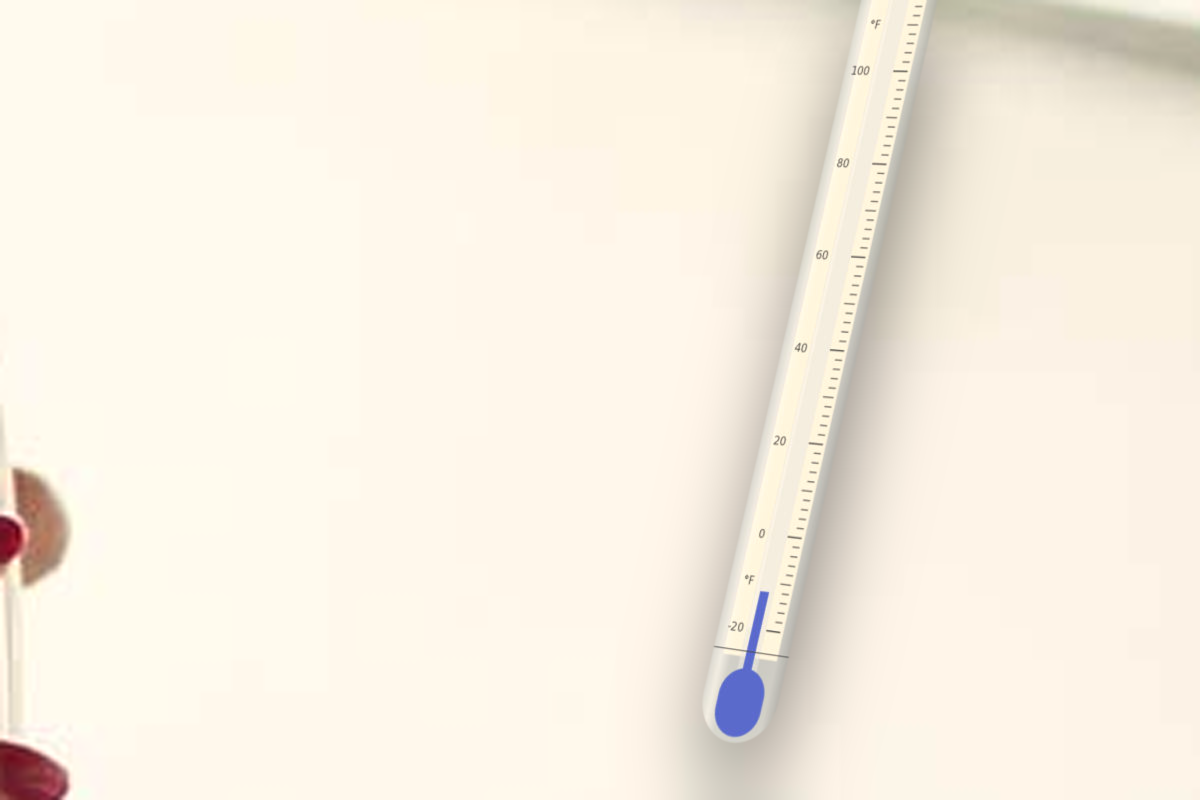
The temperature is -12; °F
